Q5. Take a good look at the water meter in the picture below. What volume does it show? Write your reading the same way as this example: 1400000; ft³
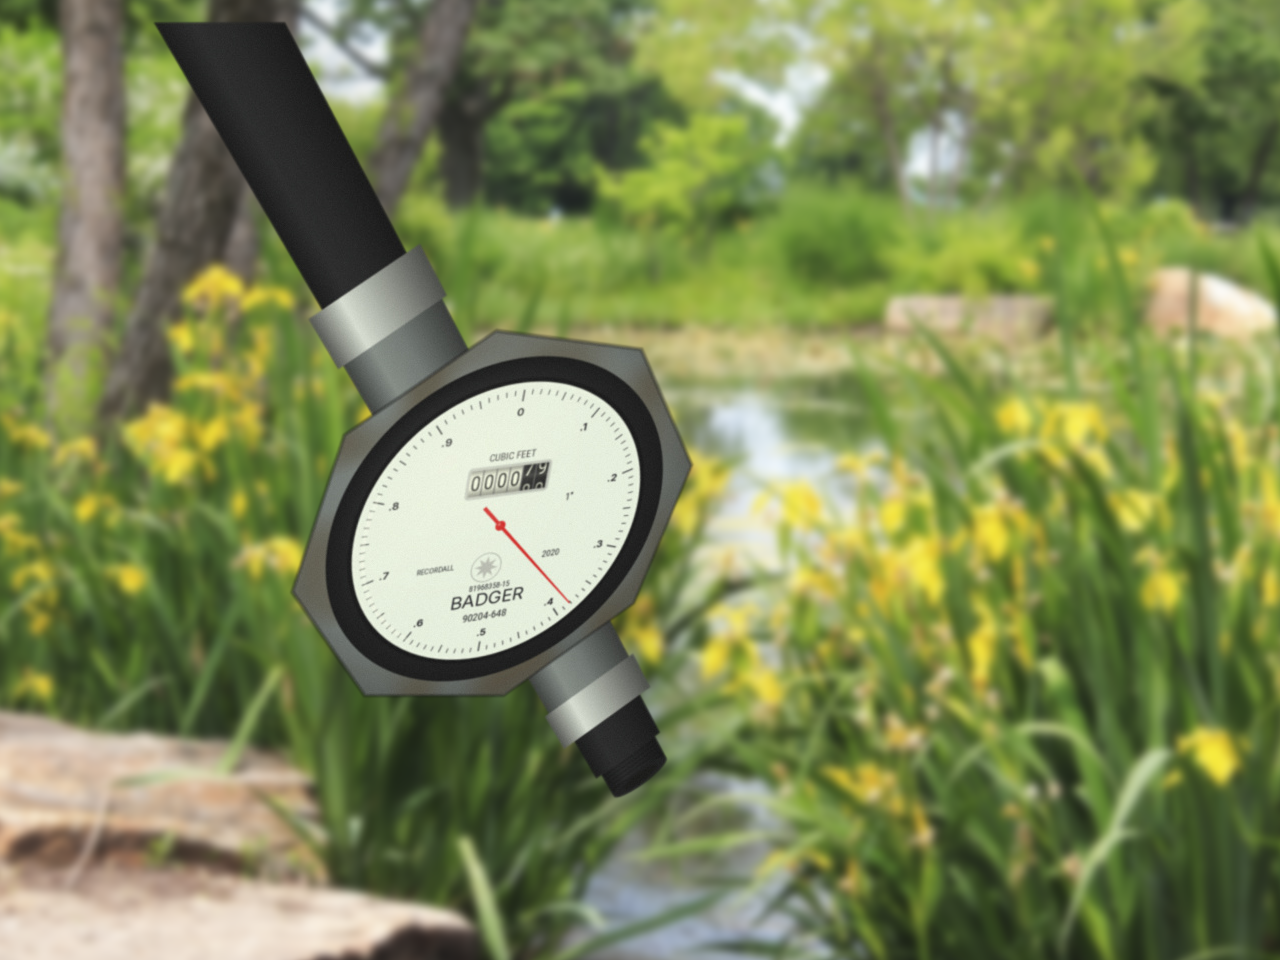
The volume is 79.38; ft³
